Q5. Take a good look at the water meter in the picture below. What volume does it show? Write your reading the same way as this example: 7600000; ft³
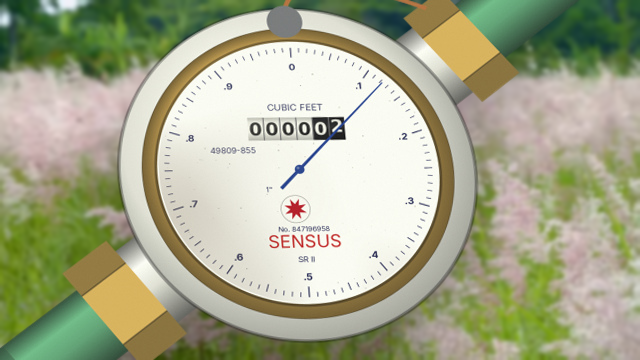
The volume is 2.12; ft³
